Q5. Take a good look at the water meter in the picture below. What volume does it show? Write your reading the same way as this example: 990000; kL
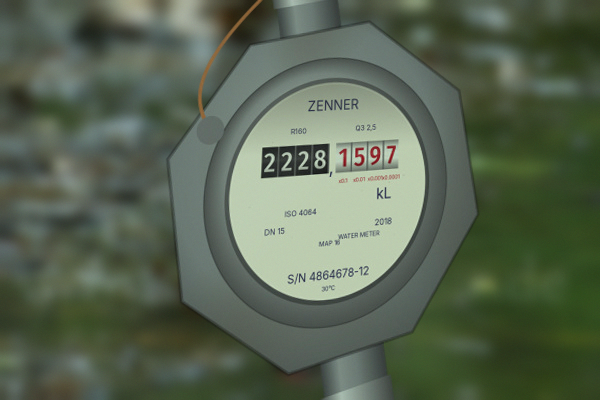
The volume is 2228.1597; kL
